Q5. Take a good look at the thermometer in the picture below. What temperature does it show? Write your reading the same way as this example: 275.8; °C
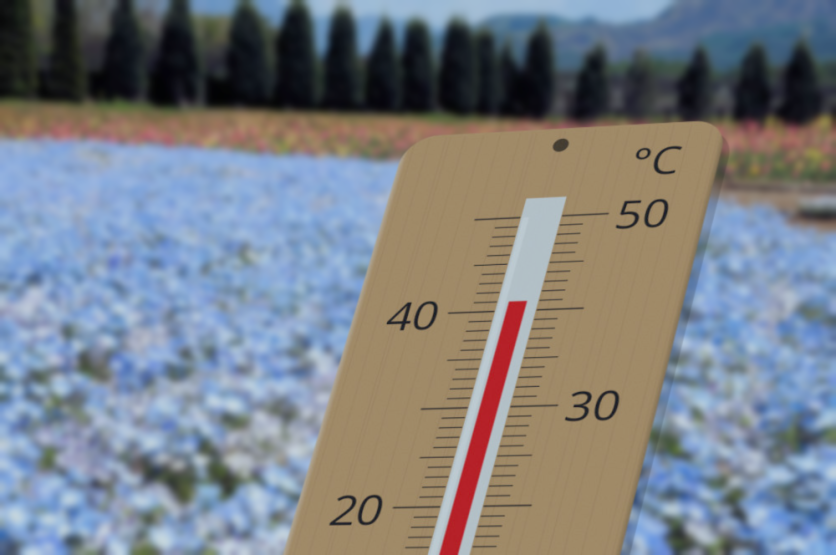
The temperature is 41; °C
